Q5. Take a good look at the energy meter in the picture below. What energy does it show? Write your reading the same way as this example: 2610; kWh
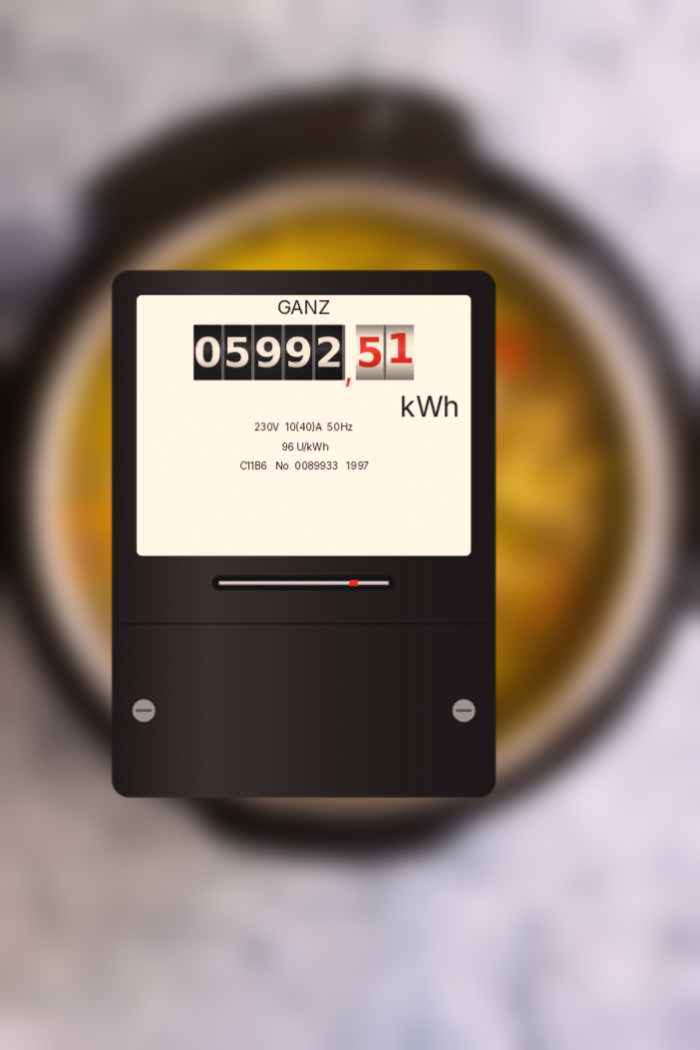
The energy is 5992.51; kWh
